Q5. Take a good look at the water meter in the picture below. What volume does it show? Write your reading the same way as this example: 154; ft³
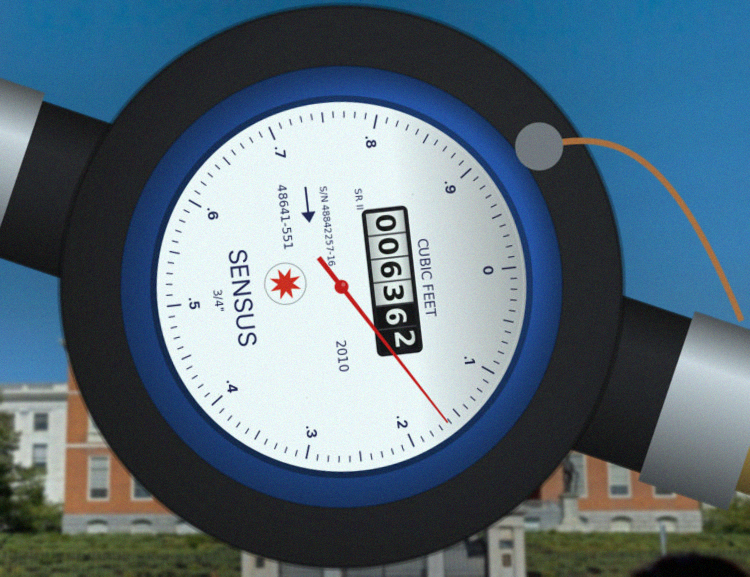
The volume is 6362.16; ft³
